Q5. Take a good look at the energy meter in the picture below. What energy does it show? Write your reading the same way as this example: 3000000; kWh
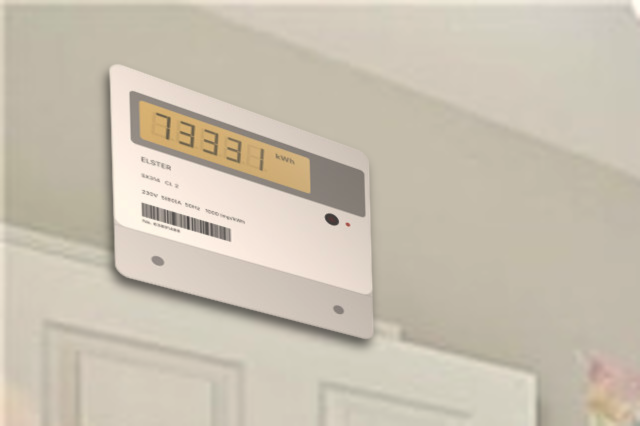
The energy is 73331; kWh
